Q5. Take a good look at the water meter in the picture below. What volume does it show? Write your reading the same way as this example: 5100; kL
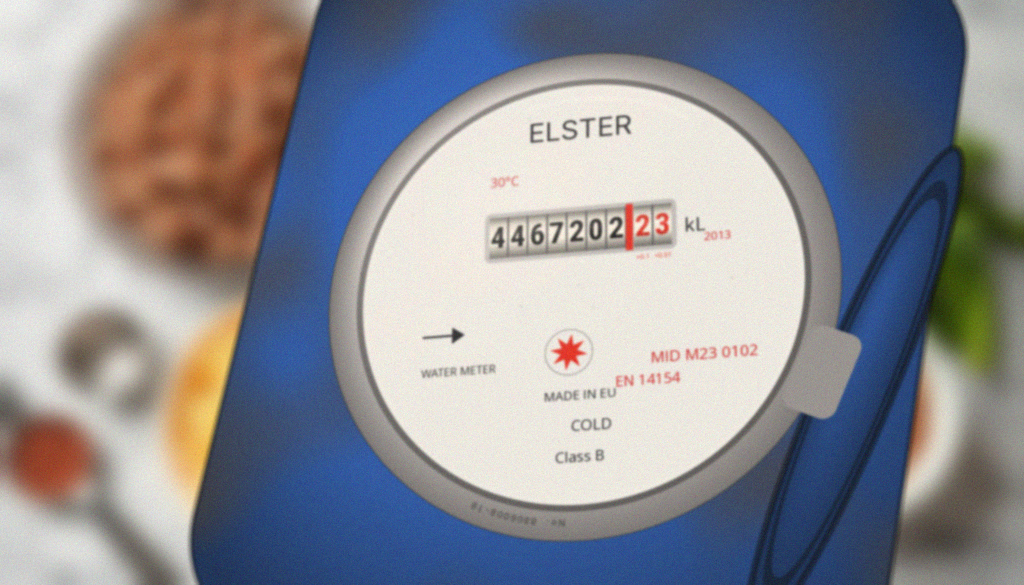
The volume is 4467202.23; kL
